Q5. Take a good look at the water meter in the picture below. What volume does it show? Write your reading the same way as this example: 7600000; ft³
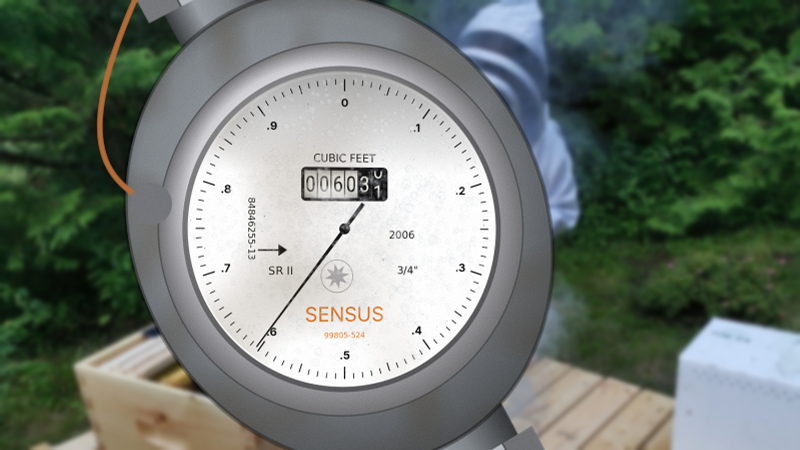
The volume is 6030.60; ft³
